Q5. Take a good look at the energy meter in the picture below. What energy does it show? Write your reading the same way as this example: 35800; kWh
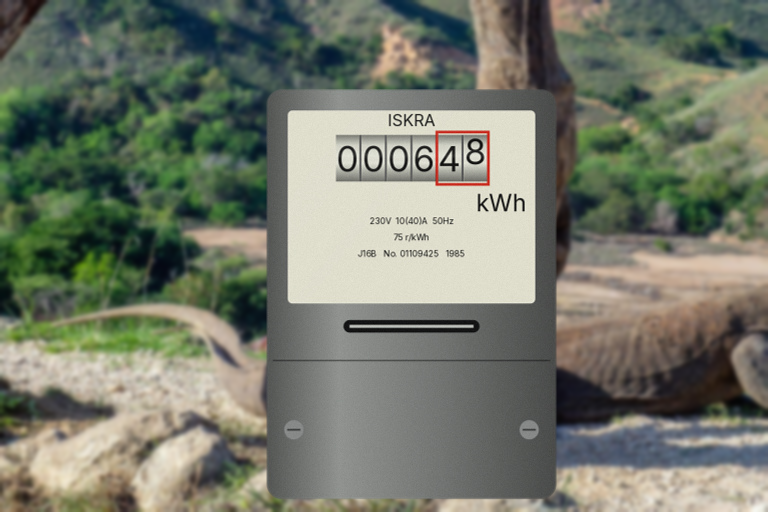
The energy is 6.48; kWh
